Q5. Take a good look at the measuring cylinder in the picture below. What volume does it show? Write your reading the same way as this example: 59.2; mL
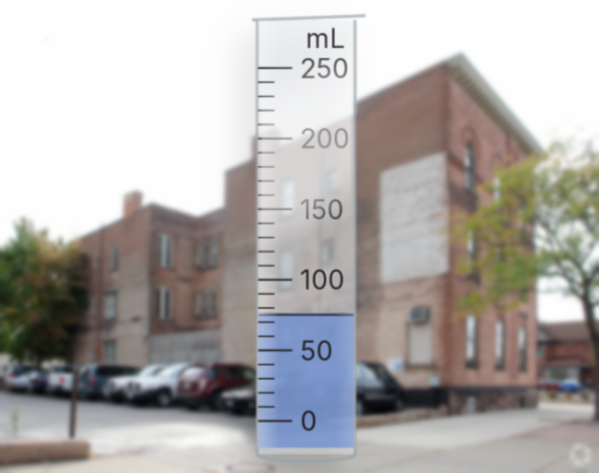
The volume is 75; mL
